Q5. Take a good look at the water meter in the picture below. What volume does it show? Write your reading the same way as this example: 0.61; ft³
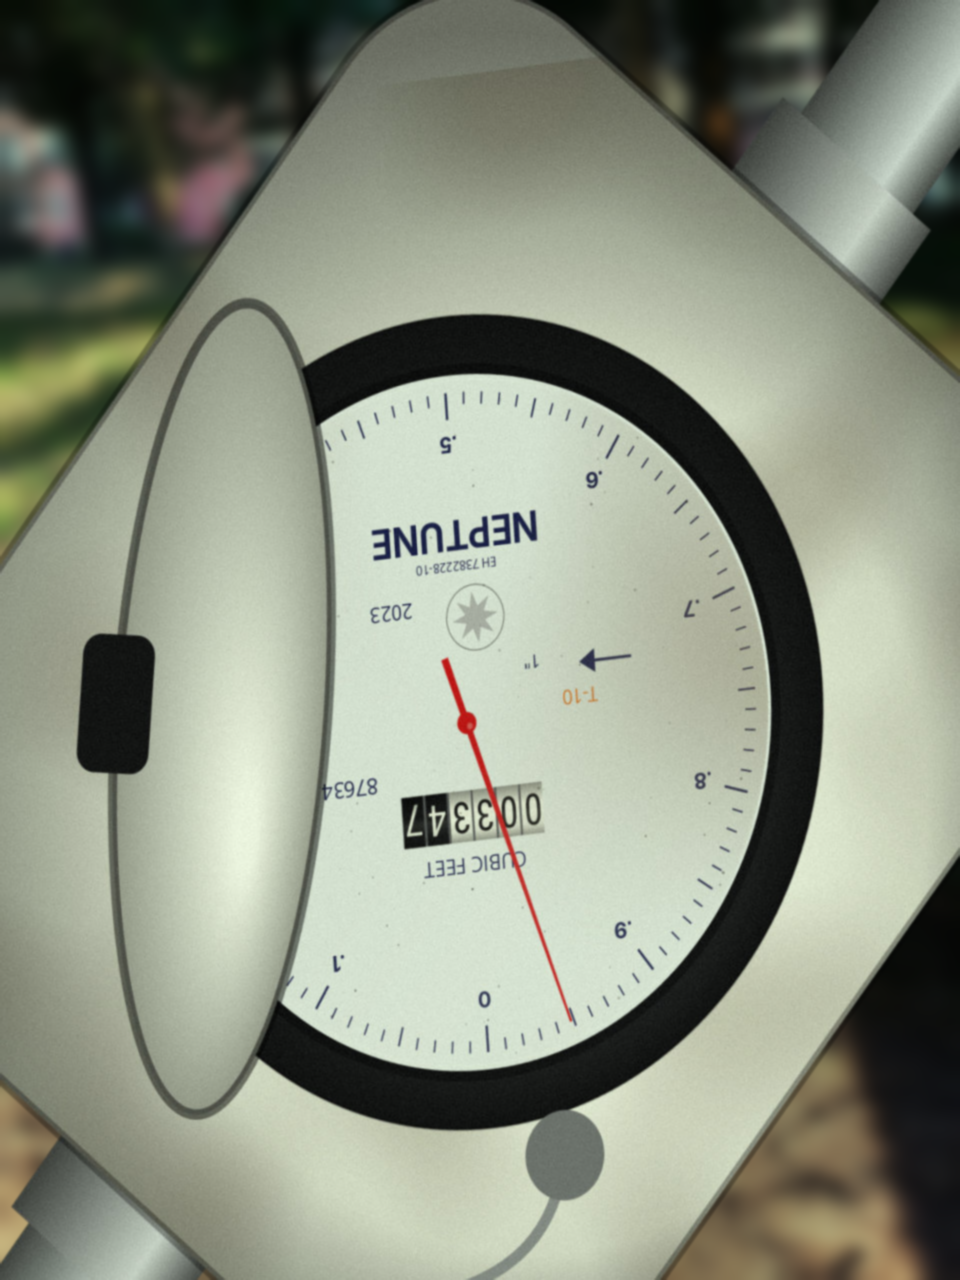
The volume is 3346.95; ft³
